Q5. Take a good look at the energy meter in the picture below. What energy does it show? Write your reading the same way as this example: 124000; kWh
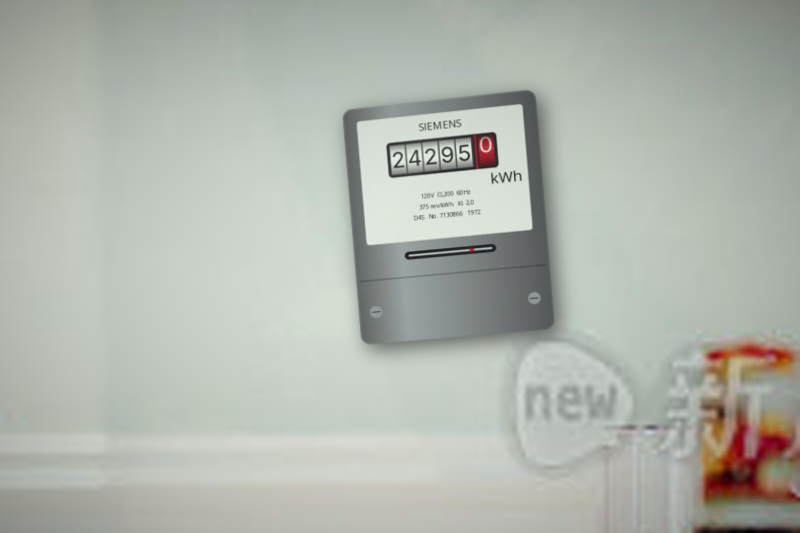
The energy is 24295.0; kWh
